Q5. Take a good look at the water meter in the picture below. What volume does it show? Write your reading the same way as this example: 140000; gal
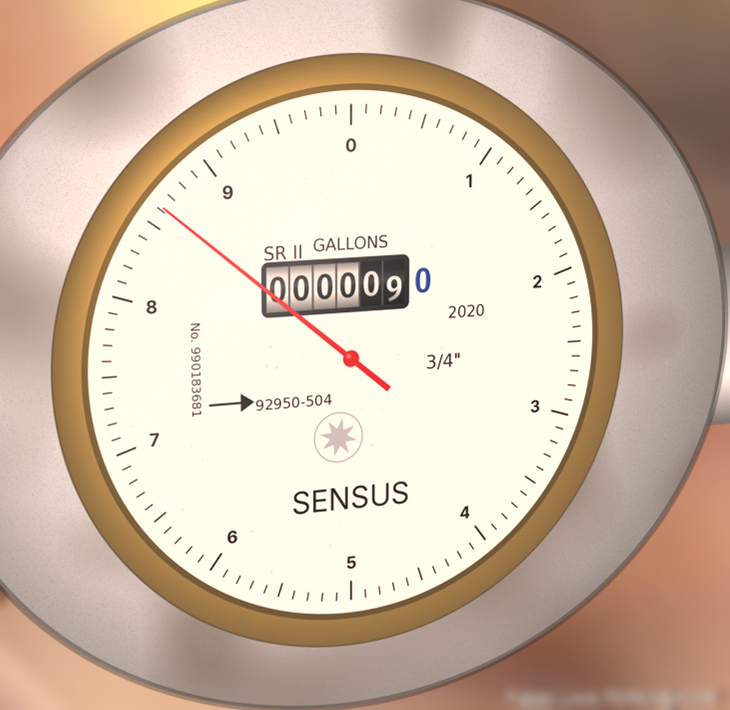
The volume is 88.6; gal
